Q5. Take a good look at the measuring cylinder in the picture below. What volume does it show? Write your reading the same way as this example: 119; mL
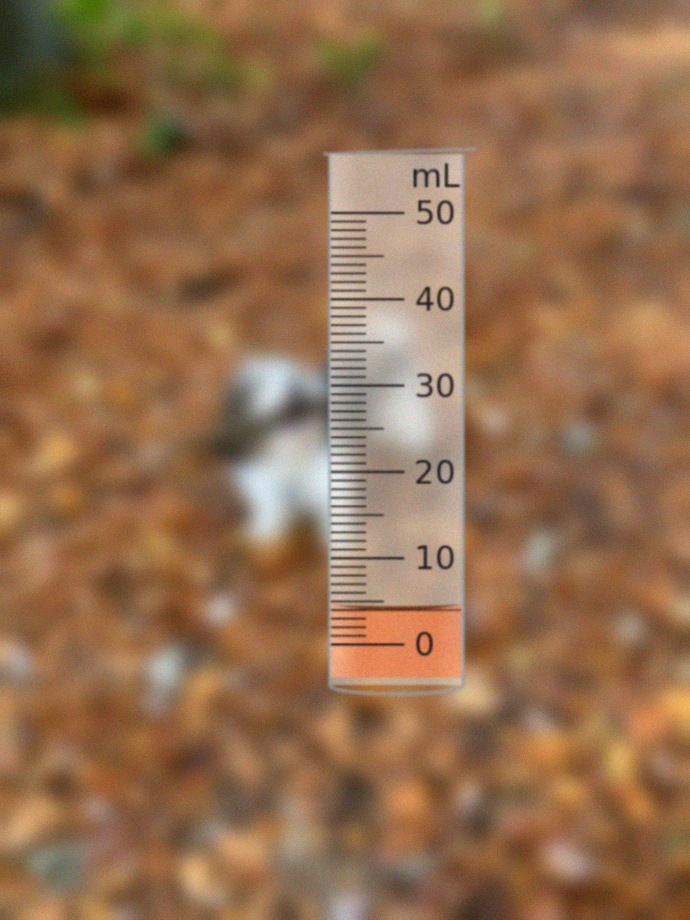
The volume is 4; mL
